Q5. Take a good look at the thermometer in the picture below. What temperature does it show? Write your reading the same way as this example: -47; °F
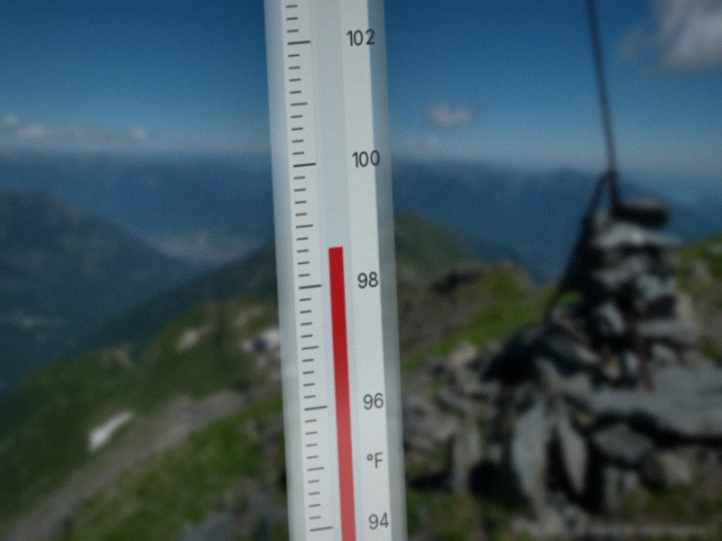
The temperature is 98.6; °F
